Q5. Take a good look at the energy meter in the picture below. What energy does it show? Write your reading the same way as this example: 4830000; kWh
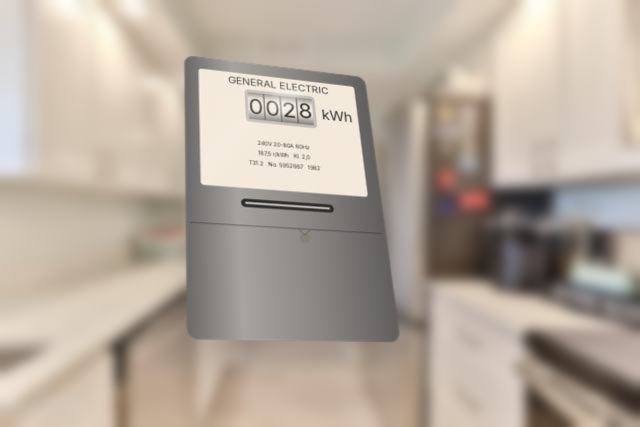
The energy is 28; kWh
